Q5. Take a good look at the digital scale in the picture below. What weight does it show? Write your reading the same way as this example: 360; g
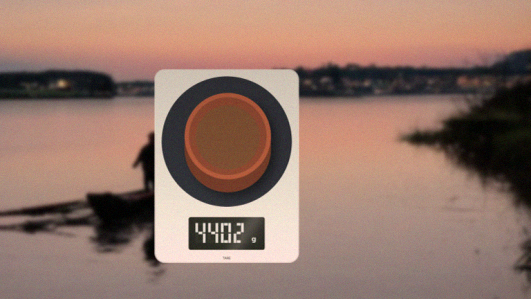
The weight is 4402; g
